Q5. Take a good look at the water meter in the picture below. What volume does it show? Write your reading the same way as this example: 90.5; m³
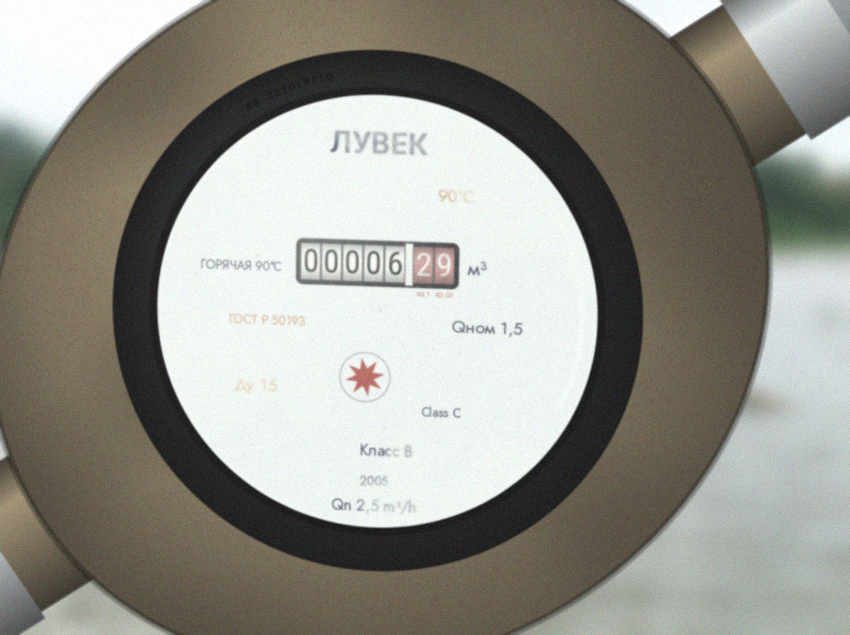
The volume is 6.29; m³
